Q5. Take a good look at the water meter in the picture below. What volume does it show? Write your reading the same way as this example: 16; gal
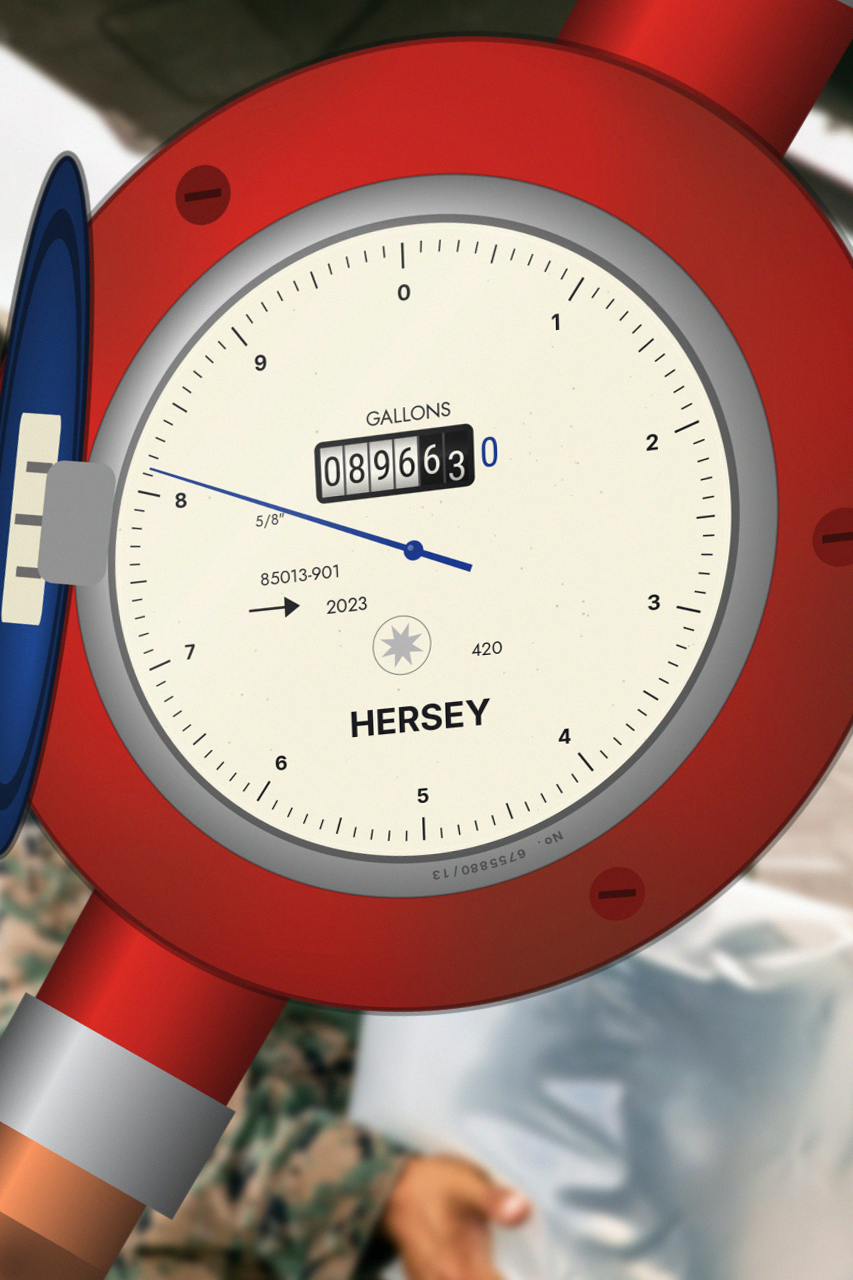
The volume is 896628.1; gal
